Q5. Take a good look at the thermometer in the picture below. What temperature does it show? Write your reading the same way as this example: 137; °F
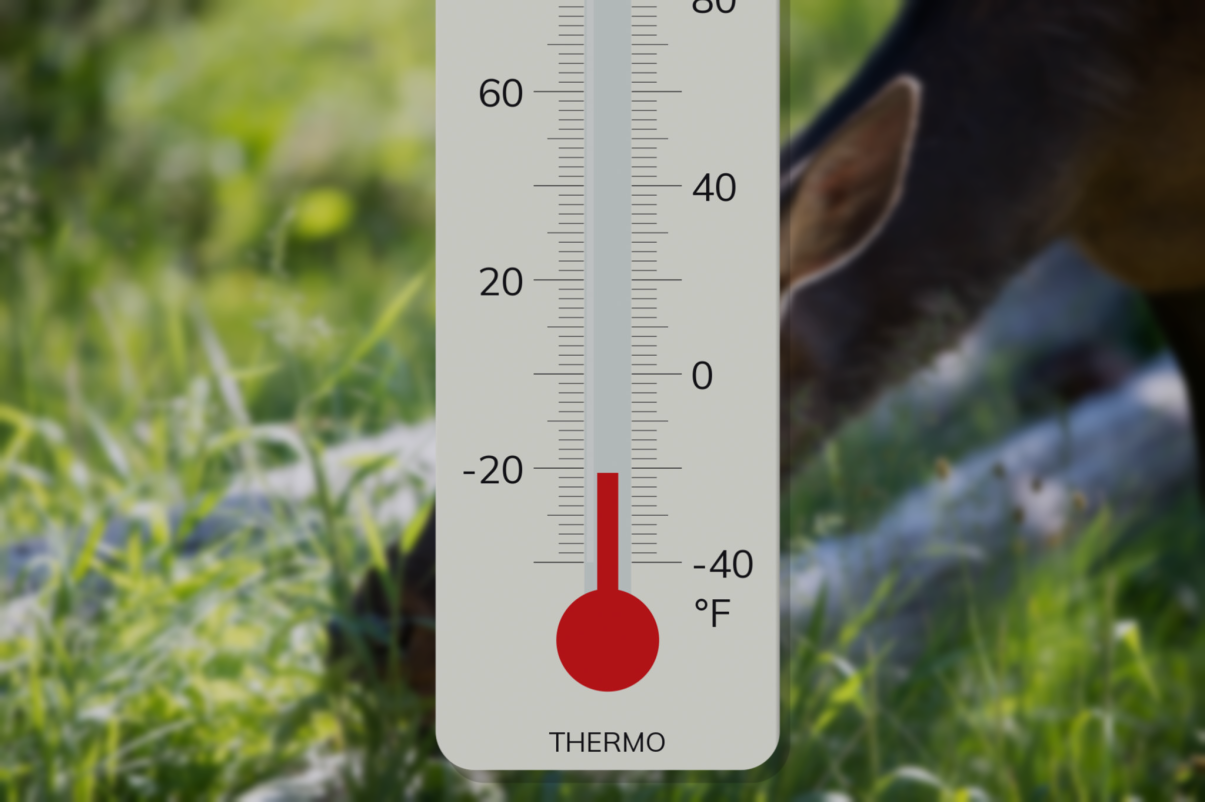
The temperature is -21; °F
